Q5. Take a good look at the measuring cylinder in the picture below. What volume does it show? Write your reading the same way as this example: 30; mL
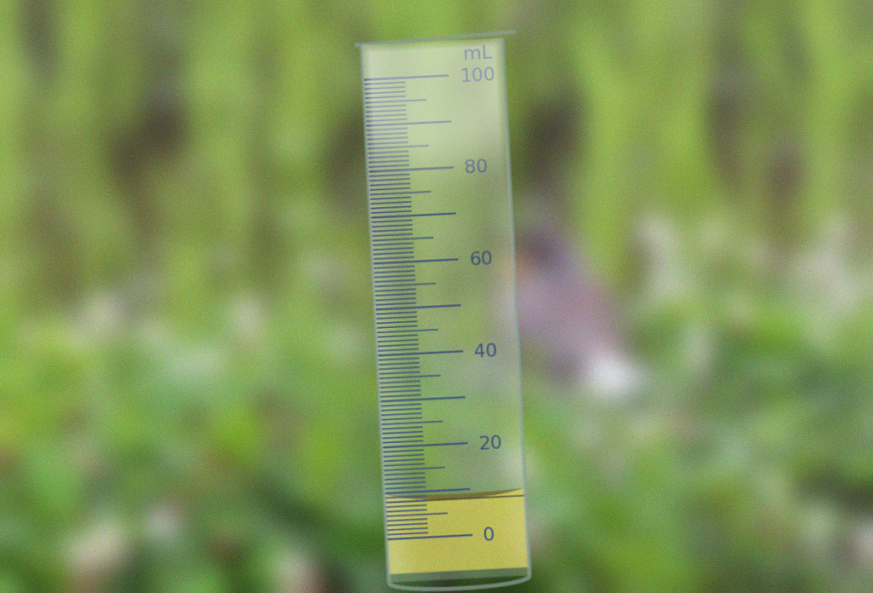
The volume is 8; mL
